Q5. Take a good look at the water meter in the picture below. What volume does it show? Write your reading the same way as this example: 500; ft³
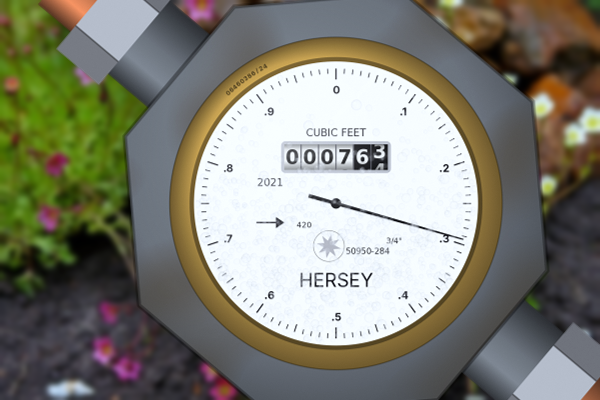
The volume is 763.29; ft³
